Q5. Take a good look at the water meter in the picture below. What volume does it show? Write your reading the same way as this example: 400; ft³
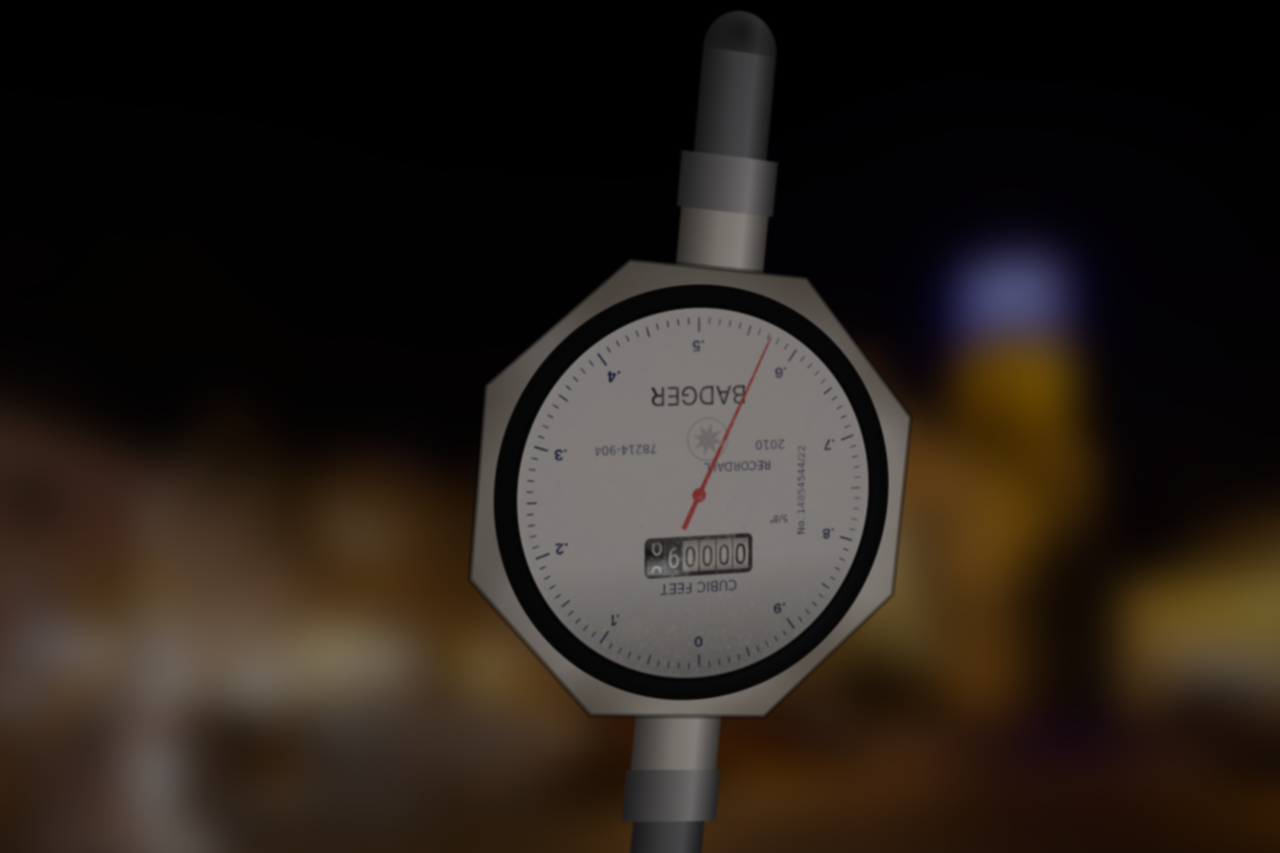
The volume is 98.57; ft³
